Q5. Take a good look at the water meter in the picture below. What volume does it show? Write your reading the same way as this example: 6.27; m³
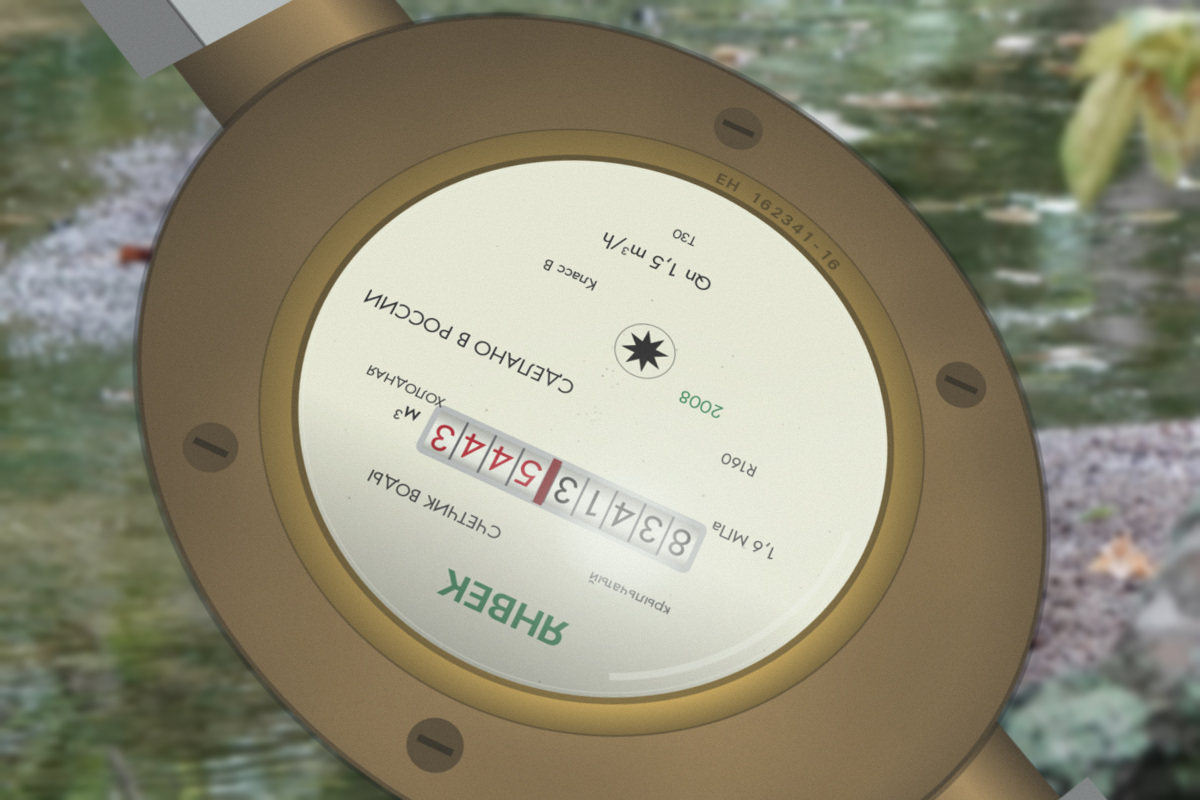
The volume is 83413.5443; m³
